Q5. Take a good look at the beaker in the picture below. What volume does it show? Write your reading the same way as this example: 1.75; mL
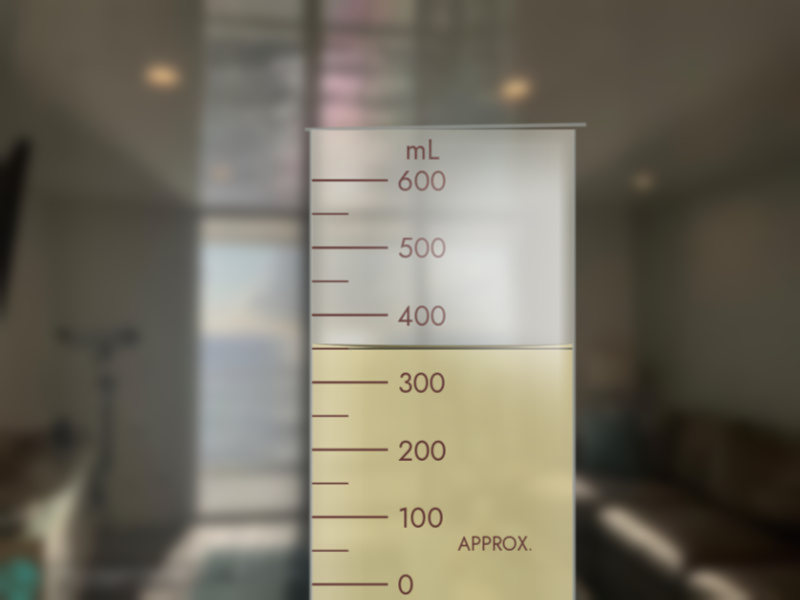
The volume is 350; mL
